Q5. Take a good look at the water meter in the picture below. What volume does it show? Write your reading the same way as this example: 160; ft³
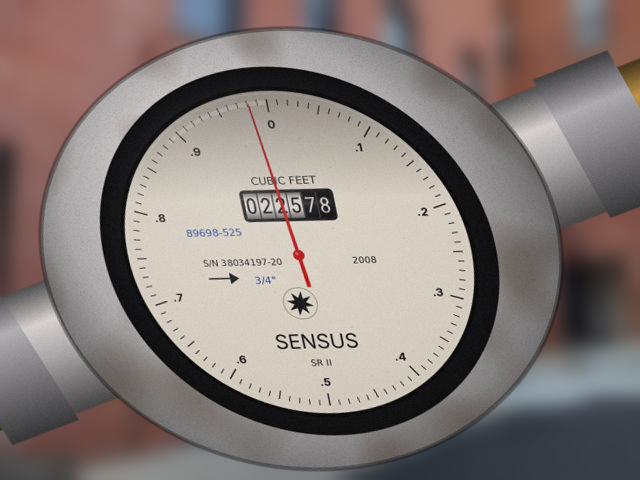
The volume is 22577.98; ft³
